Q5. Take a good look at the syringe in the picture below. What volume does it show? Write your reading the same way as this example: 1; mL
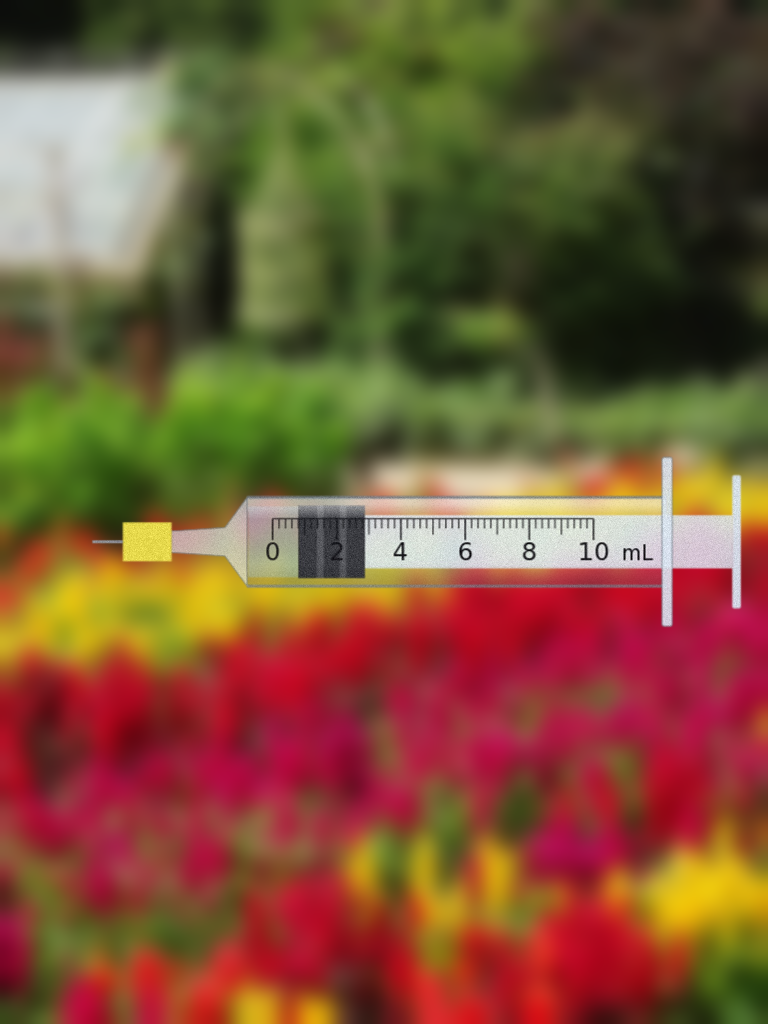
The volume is 0.8; mL
